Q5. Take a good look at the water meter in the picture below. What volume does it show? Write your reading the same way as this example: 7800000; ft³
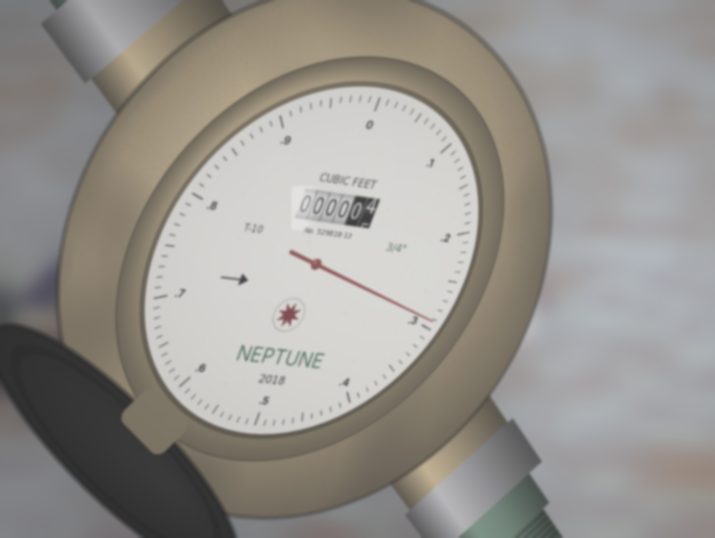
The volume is 4.29; ft³
